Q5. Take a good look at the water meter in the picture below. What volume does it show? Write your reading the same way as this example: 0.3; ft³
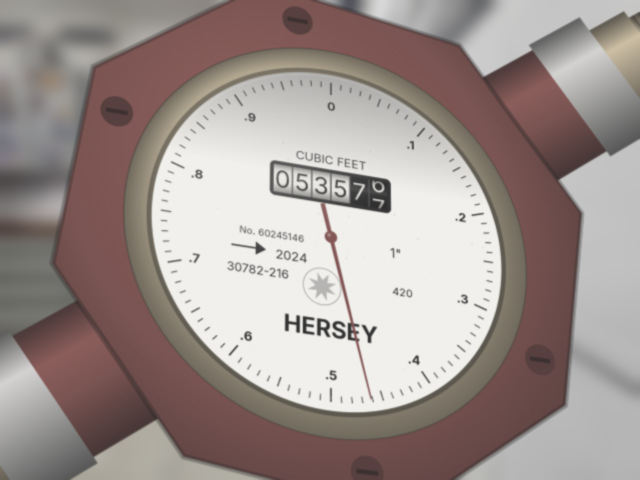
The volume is 53576.46; ft³
